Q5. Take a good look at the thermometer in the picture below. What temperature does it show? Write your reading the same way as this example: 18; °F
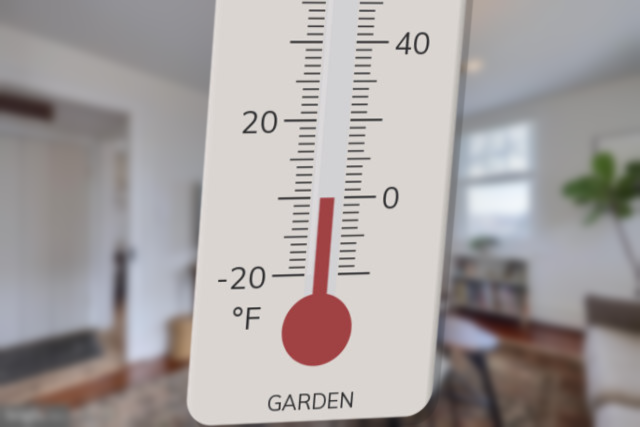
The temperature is 0; °F
